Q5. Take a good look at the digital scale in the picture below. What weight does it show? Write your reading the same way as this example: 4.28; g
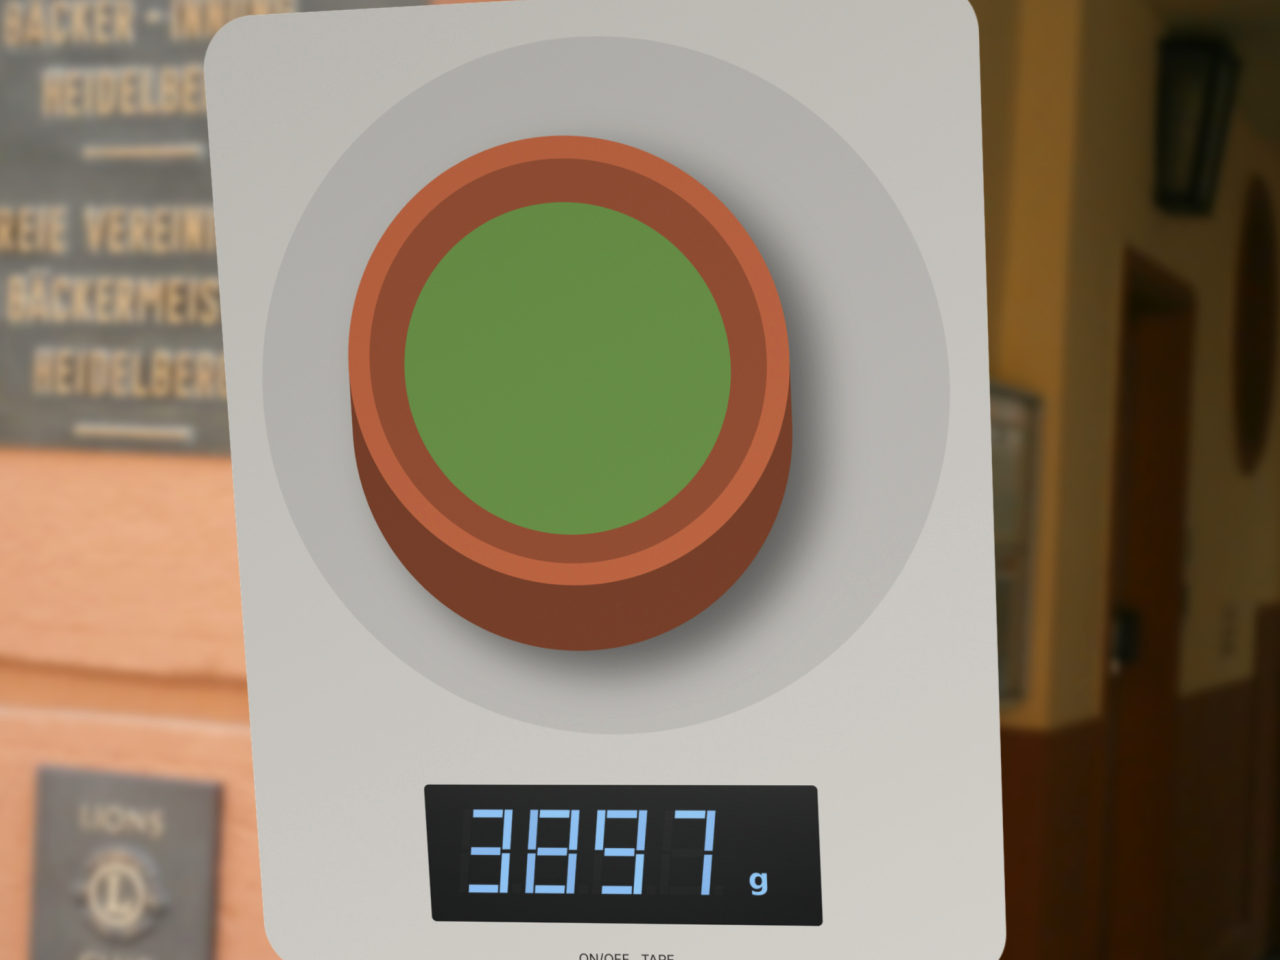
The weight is 3897; g
